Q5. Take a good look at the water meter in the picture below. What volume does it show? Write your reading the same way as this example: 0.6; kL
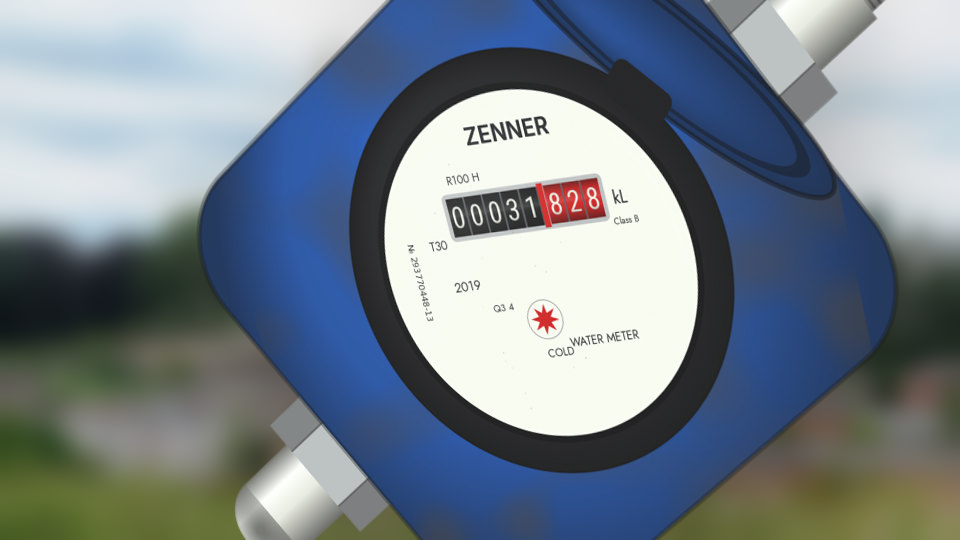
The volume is 31.828; kL
